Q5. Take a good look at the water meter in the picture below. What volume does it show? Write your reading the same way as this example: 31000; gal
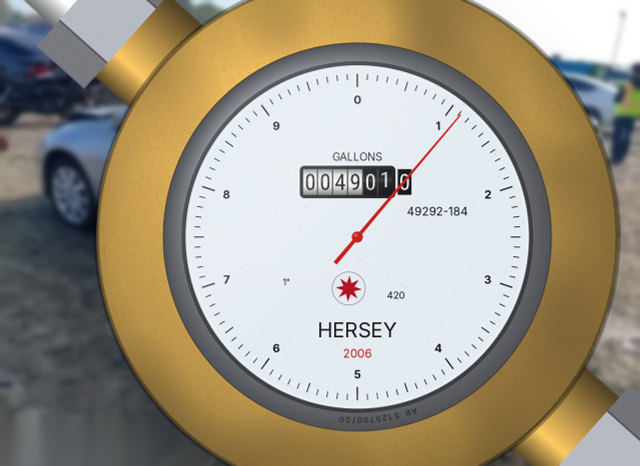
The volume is 49011.1; gal
